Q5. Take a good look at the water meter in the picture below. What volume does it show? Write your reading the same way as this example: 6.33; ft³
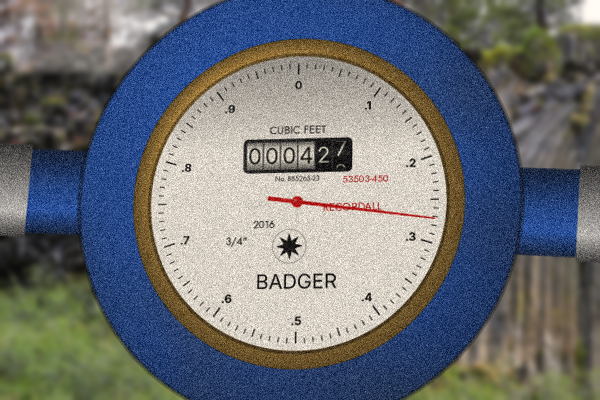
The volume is 427.27; ft³
